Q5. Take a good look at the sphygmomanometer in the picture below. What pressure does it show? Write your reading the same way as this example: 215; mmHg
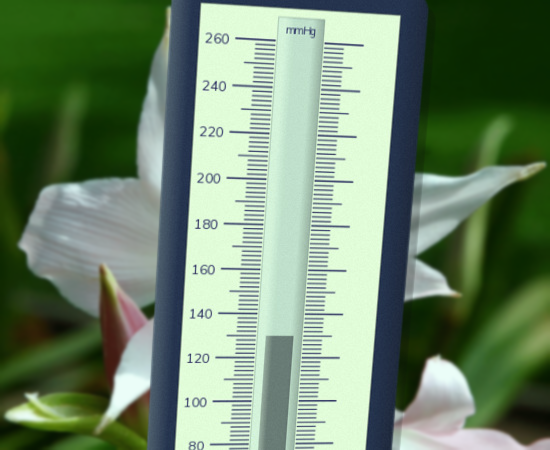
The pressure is 130; mmHg
